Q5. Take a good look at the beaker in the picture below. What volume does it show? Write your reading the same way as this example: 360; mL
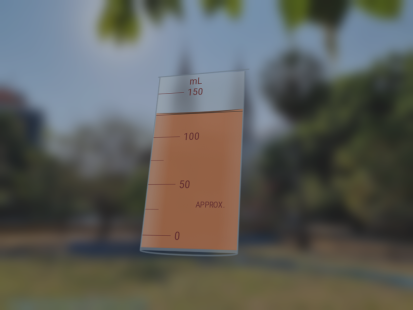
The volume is 125; mL
